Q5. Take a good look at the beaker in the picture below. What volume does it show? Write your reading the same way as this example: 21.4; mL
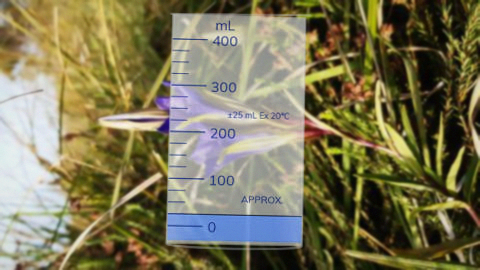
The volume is 25; mL
